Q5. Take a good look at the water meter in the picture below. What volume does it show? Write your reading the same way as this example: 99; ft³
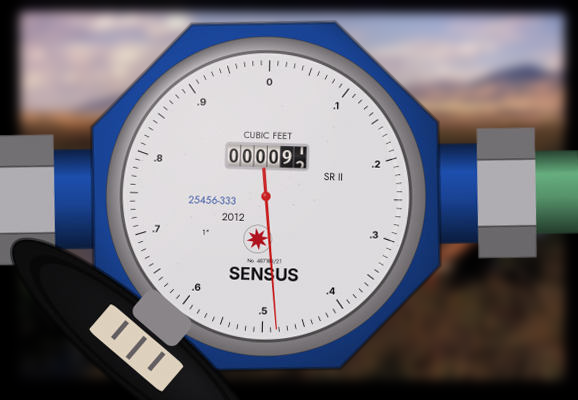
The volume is 91.48; ft³
